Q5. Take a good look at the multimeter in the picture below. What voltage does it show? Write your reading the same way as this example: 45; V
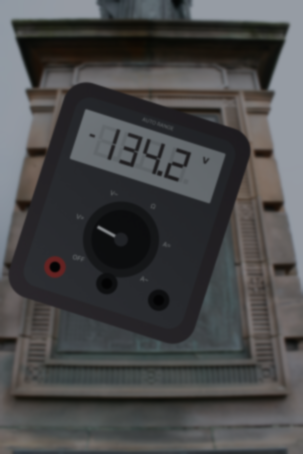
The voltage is -134.2; V
